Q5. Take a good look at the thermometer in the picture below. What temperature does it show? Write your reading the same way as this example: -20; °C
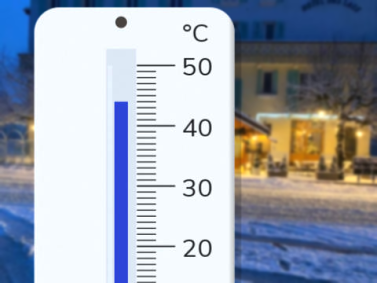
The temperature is 44; °C
